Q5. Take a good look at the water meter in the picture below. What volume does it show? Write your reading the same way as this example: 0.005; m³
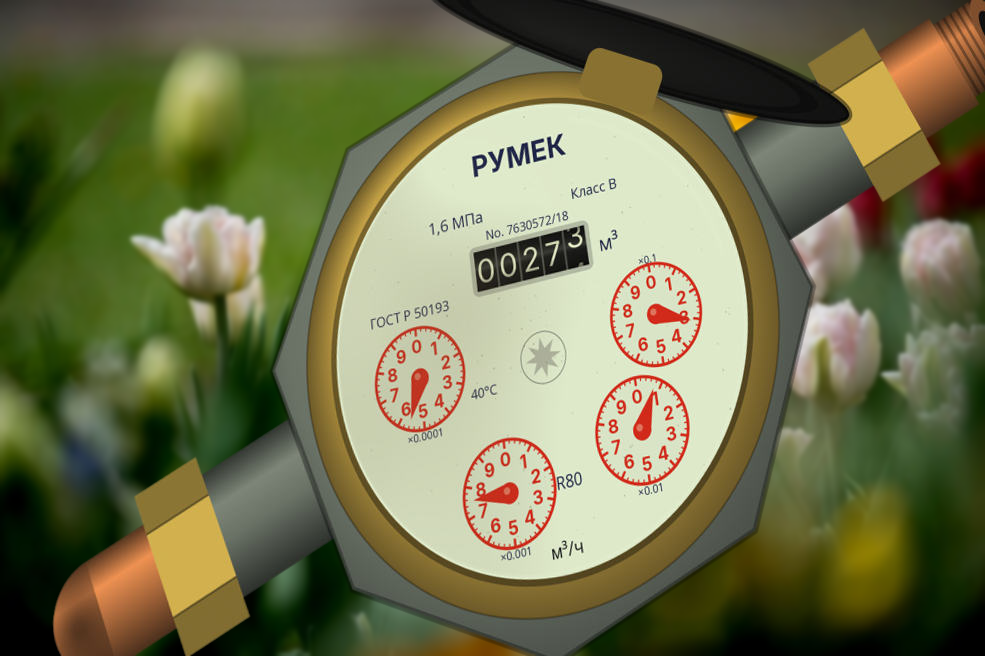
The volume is 273.3075; m³
